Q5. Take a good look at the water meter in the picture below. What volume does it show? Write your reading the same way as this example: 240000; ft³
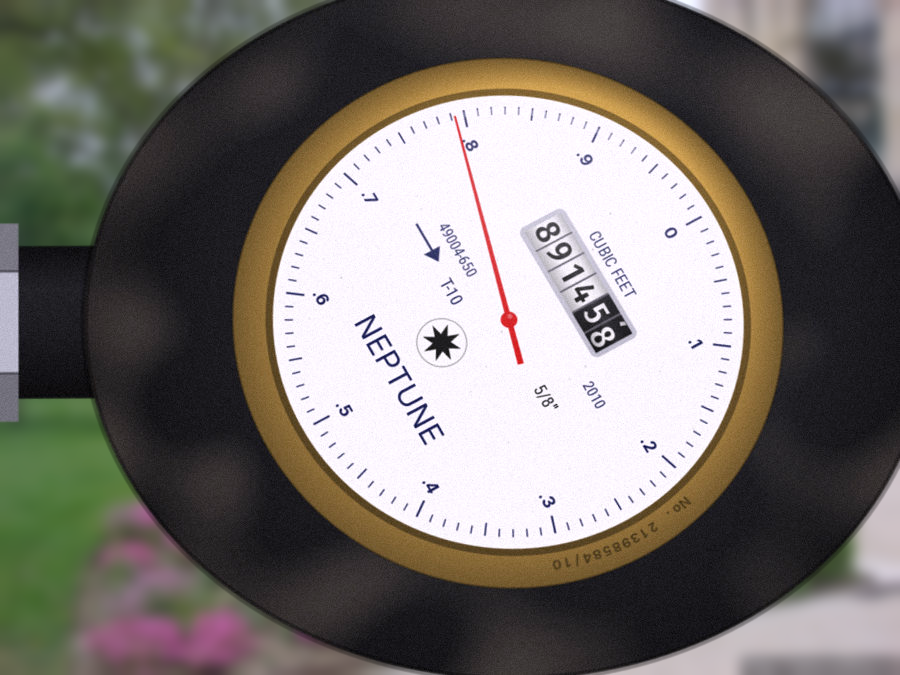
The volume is 891457.79; ft³
